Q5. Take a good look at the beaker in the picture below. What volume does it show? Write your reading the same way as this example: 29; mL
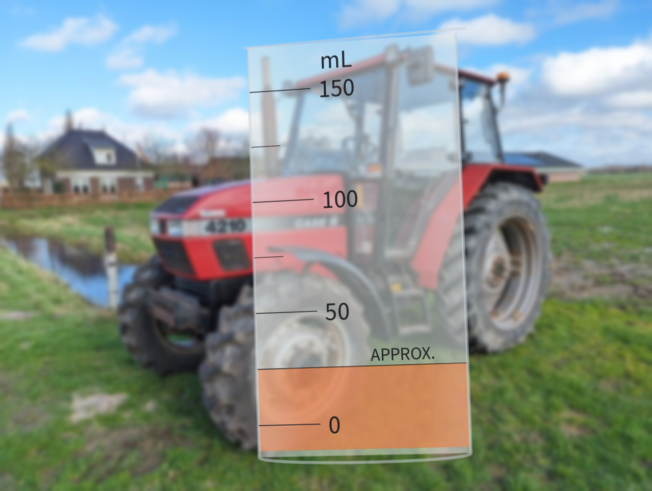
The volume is 25; mL
